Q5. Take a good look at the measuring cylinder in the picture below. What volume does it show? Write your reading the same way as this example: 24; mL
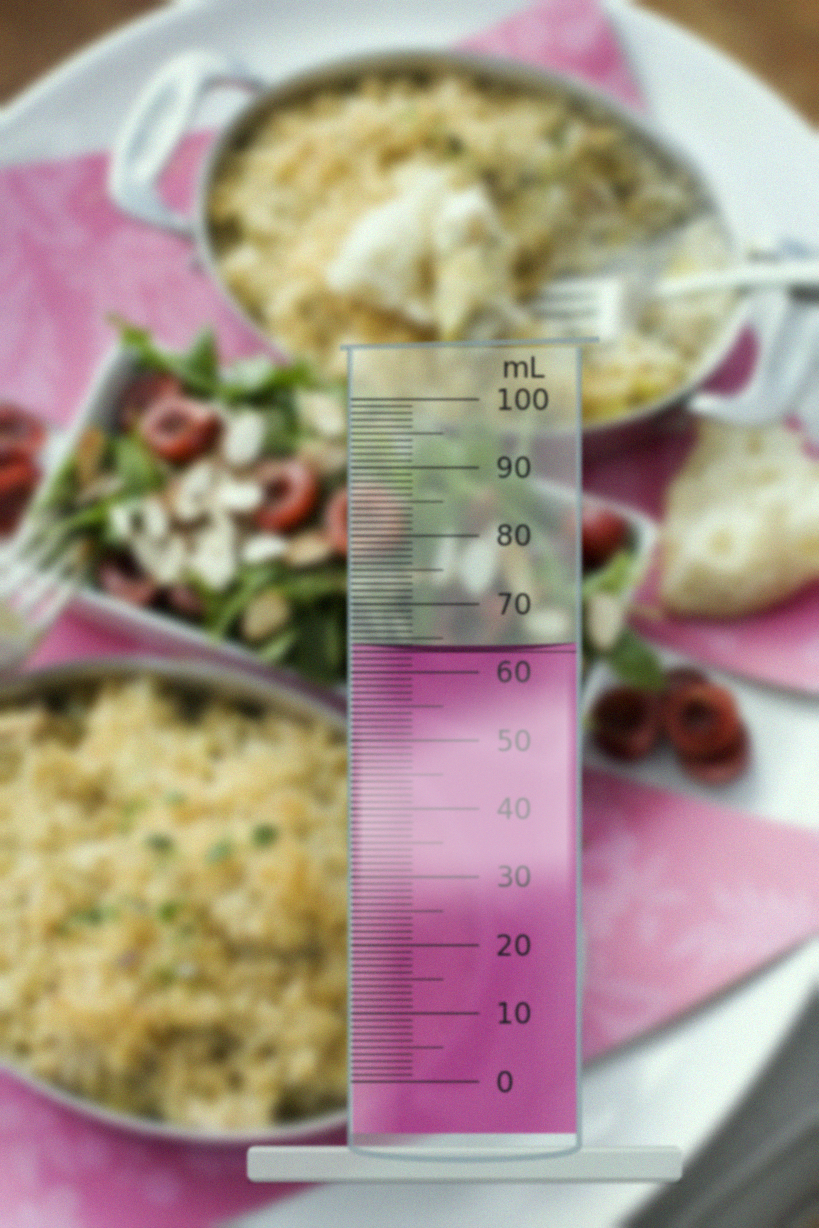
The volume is 63; mL
